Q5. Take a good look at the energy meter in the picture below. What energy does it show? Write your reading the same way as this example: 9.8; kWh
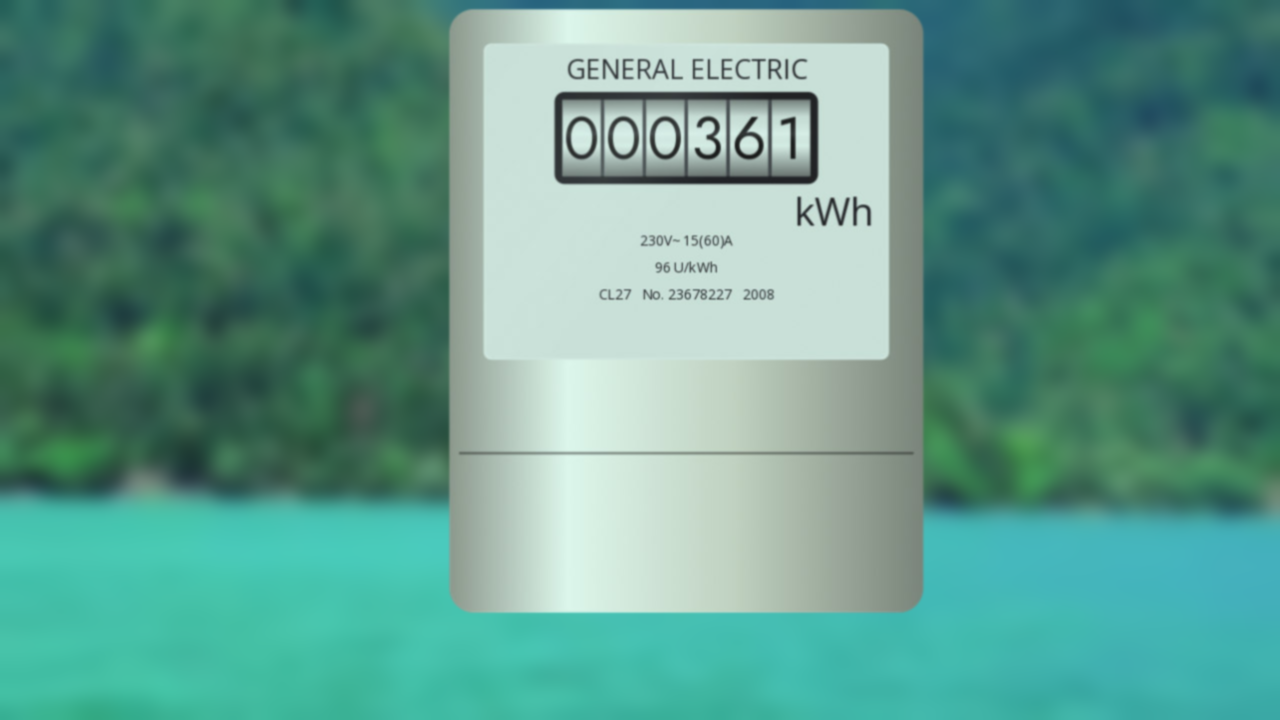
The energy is 361; kWh
